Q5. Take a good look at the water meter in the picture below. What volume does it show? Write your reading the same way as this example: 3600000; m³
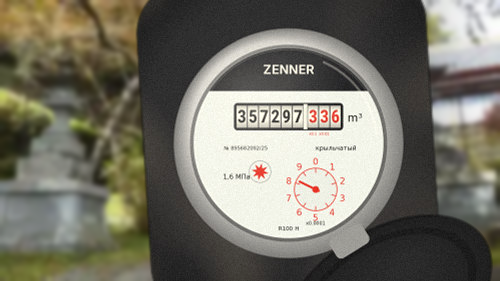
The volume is 357297.3368; m³
